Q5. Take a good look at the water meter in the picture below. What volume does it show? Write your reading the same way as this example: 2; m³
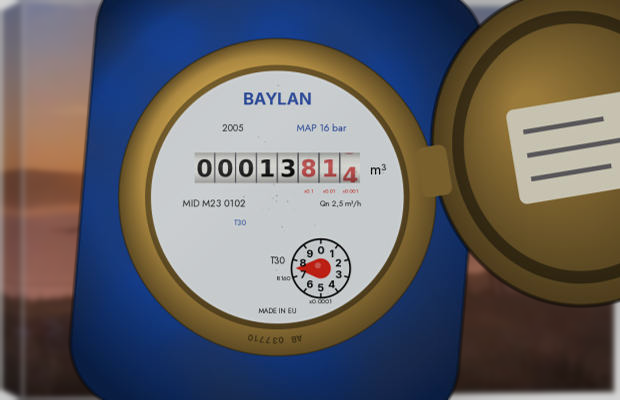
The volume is 13.8137; m³
